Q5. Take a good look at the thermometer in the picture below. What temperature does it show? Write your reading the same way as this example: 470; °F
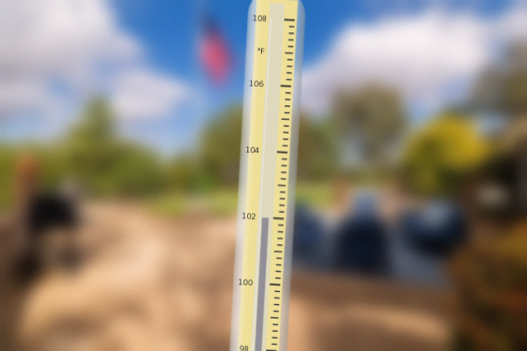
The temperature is 102; °F
